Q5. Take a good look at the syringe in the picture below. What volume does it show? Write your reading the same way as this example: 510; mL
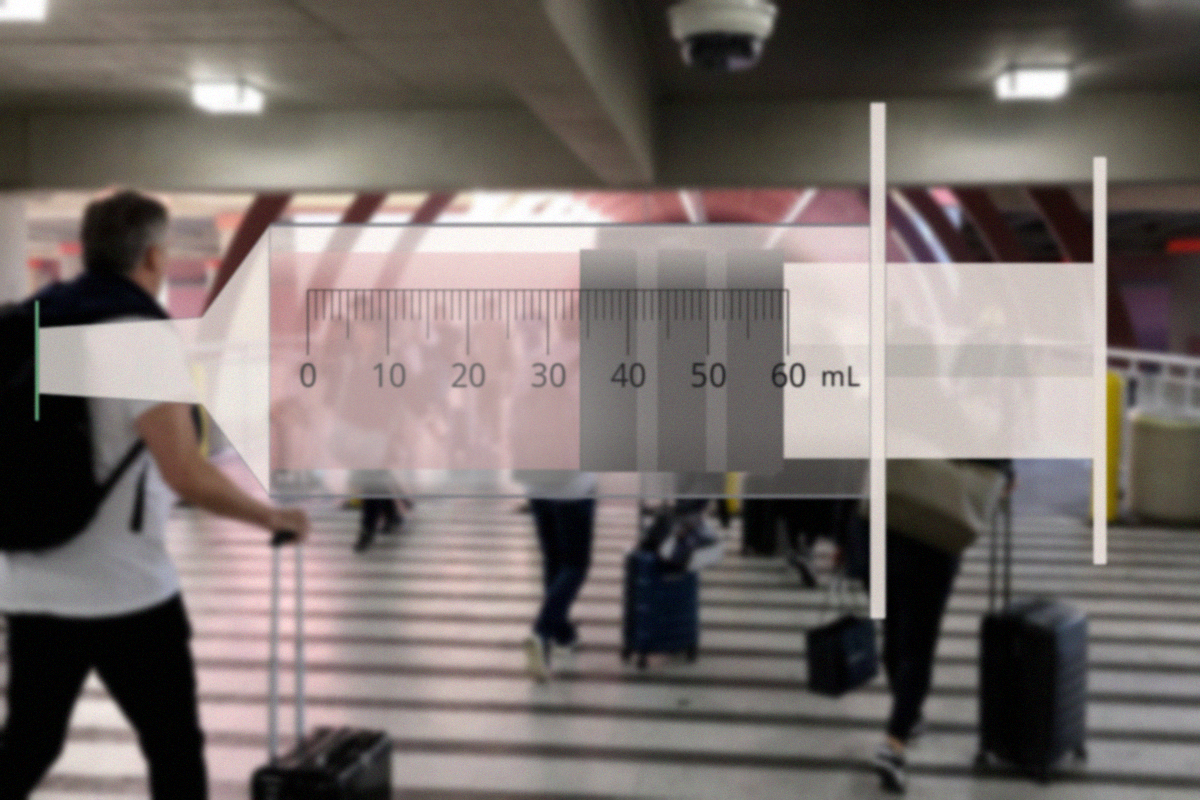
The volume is 34; mL
